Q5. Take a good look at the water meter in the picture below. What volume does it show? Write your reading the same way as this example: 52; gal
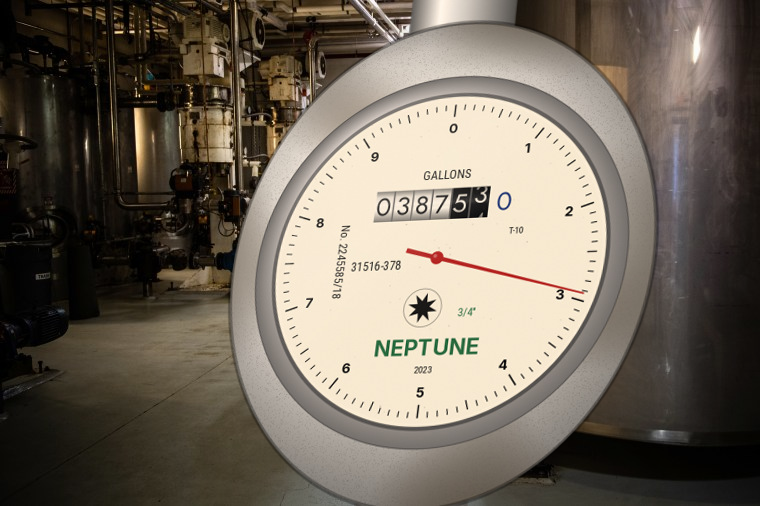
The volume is 387532.9; gal
